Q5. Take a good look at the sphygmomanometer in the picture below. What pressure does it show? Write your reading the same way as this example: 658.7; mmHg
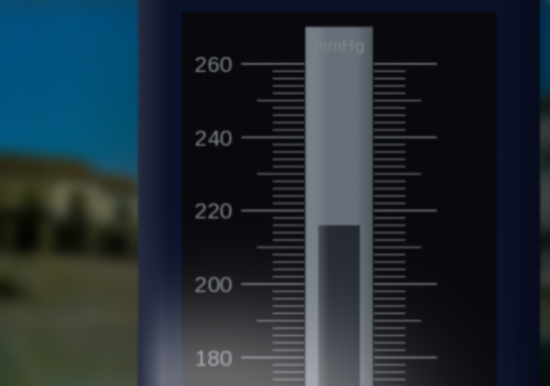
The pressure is 216; mmHg
